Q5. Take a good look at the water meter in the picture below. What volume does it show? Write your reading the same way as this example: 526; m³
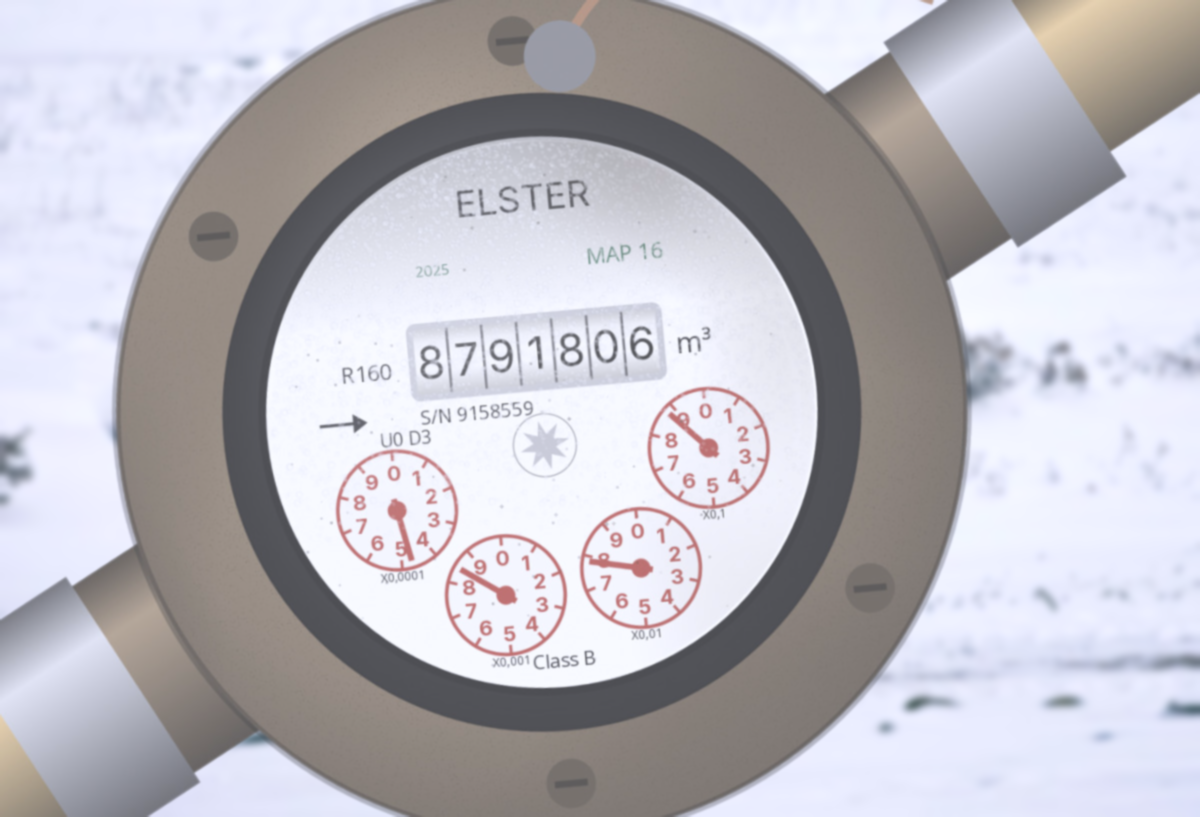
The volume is 8791806.8784; m³
